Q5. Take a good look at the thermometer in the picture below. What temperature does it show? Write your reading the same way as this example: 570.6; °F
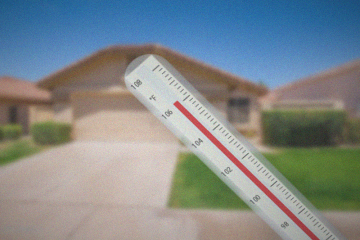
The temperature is 106.2; °F
